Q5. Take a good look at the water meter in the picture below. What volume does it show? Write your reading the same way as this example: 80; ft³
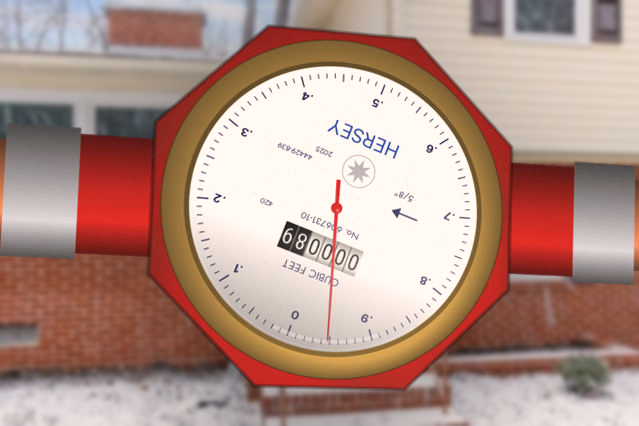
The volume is 88.95; ft³
